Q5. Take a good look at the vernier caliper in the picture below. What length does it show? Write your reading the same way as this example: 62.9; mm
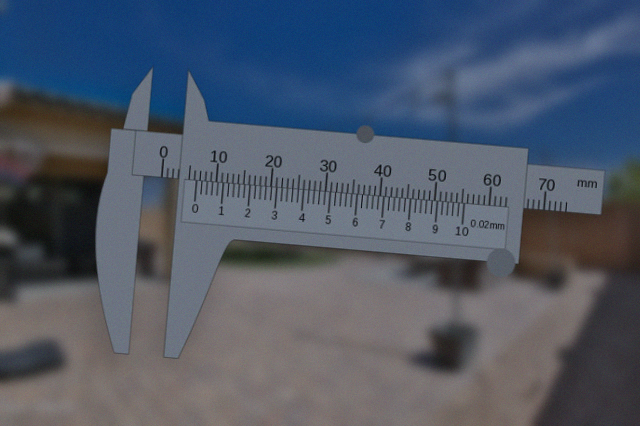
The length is 6.4; mm
